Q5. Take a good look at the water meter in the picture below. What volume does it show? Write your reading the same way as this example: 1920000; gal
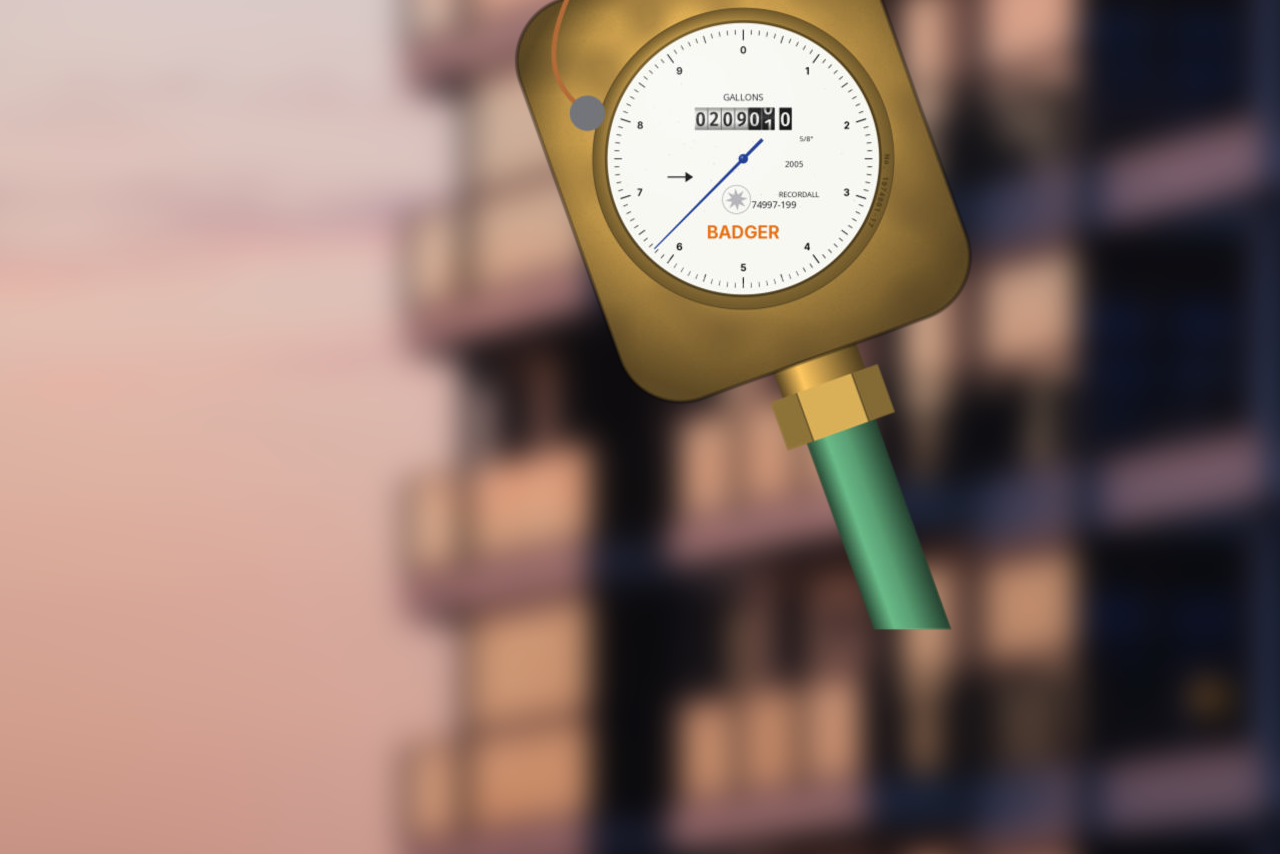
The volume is 209006.2; gal
